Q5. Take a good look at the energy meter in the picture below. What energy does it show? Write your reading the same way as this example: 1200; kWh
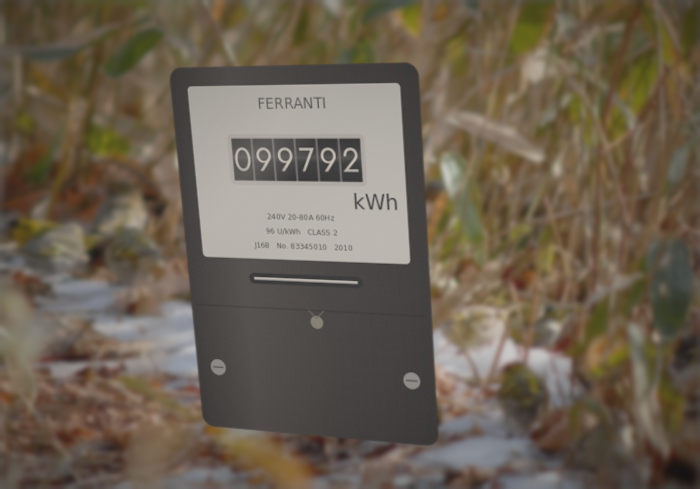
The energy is 99792; kWh
